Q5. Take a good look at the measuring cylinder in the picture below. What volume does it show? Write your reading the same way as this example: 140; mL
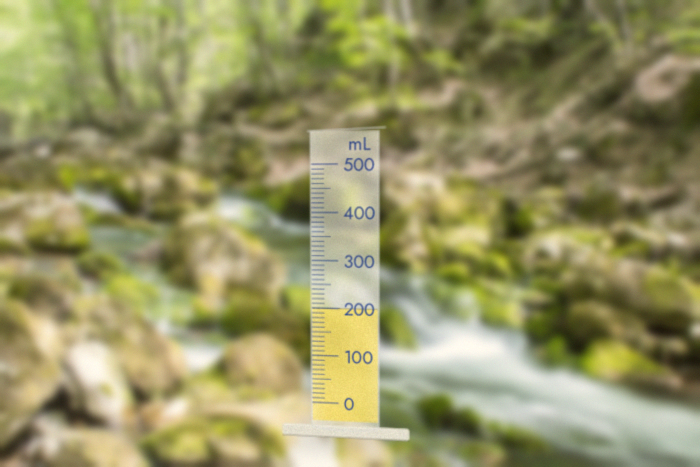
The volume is 200; mL
